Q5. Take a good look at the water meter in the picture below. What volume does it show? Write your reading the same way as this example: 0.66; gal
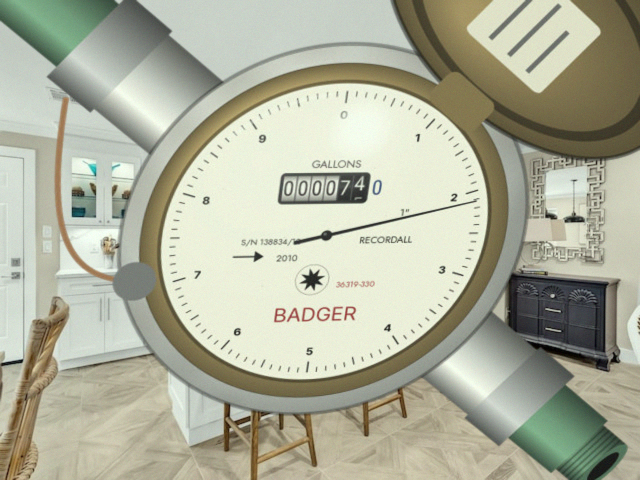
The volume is 742.1; gal
